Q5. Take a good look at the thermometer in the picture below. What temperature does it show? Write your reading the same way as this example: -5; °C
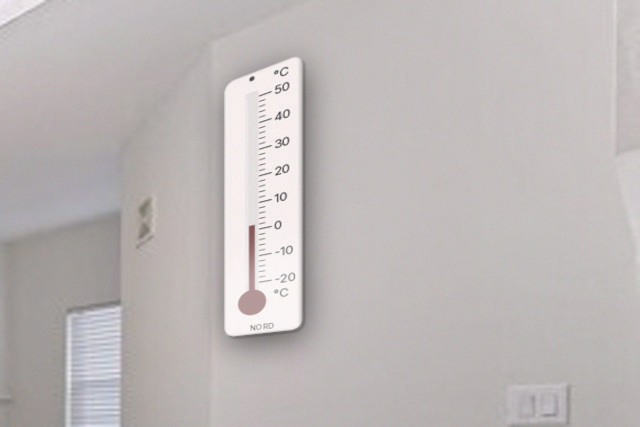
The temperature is 2; °C
